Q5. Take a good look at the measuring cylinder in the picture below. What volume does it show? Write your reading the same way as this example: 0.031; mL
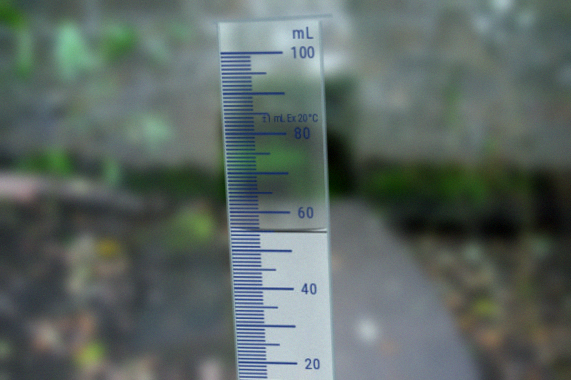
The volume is 55; mL
